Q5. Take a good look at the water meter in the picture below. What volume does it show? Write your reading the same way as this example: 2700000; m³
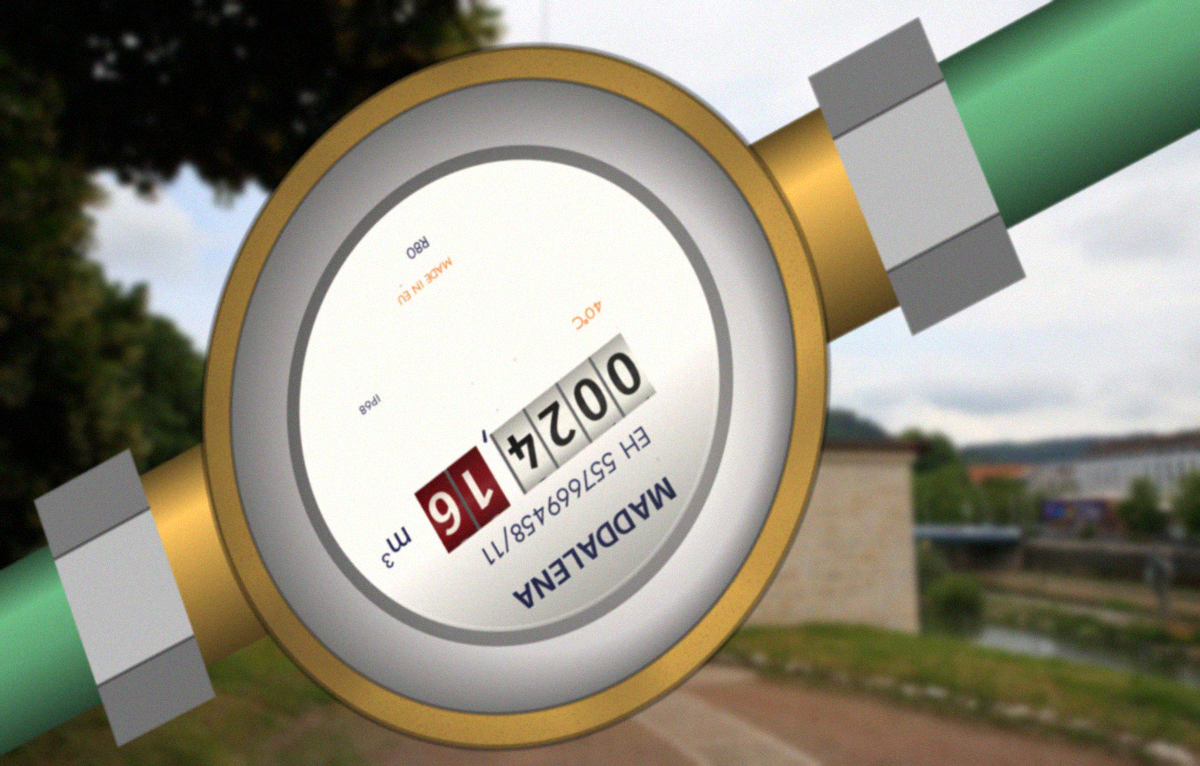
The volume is 24.16; m³
